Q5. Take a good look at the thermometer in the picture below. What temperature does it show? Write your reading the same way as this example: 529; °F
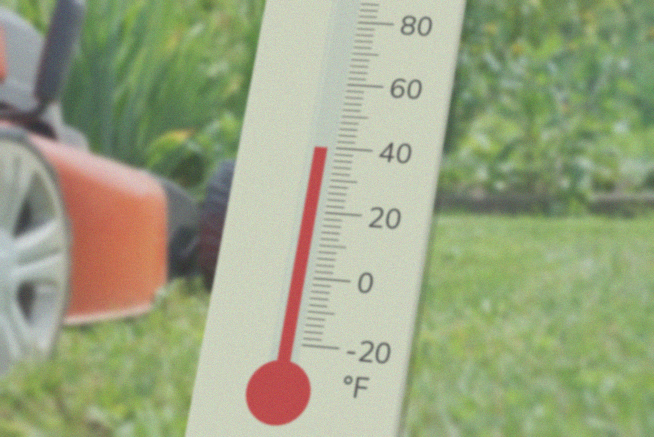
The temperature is 40; °F
